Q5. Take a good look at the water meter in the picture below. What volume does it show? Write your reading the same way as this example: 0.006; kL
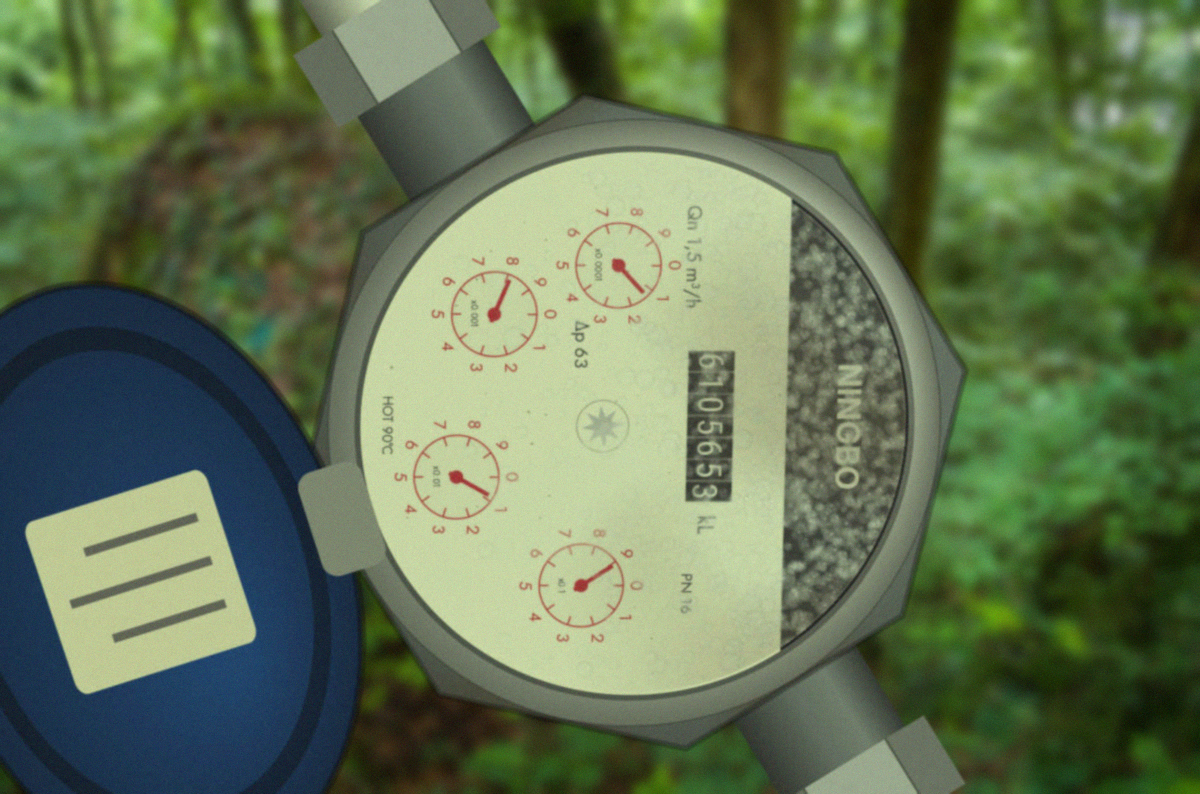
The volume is 6105652.9081; kL
